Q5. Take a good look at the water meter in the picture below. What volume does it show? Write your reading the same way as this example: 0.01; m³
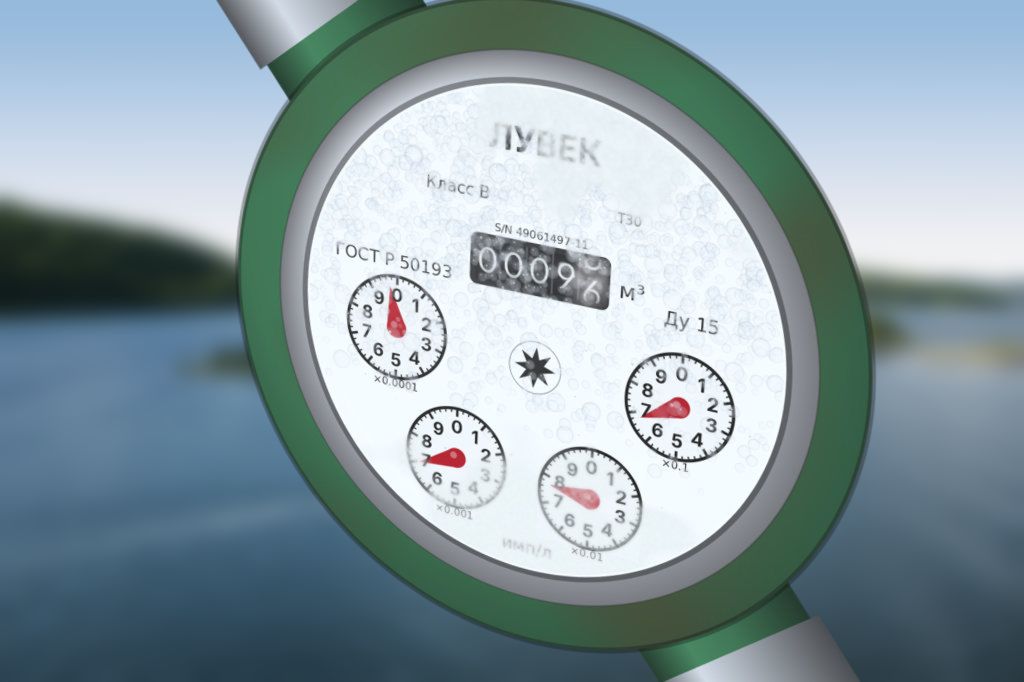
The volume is 95.6769; m³
